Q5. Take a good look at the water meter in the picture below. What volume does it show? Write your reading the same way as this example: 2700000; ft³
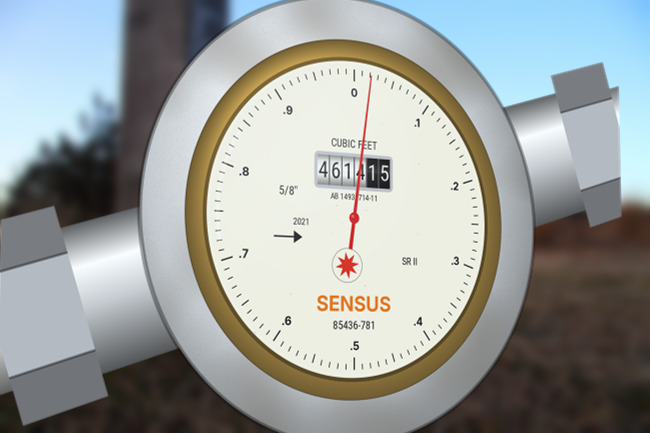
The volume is 461415.02; ft³
